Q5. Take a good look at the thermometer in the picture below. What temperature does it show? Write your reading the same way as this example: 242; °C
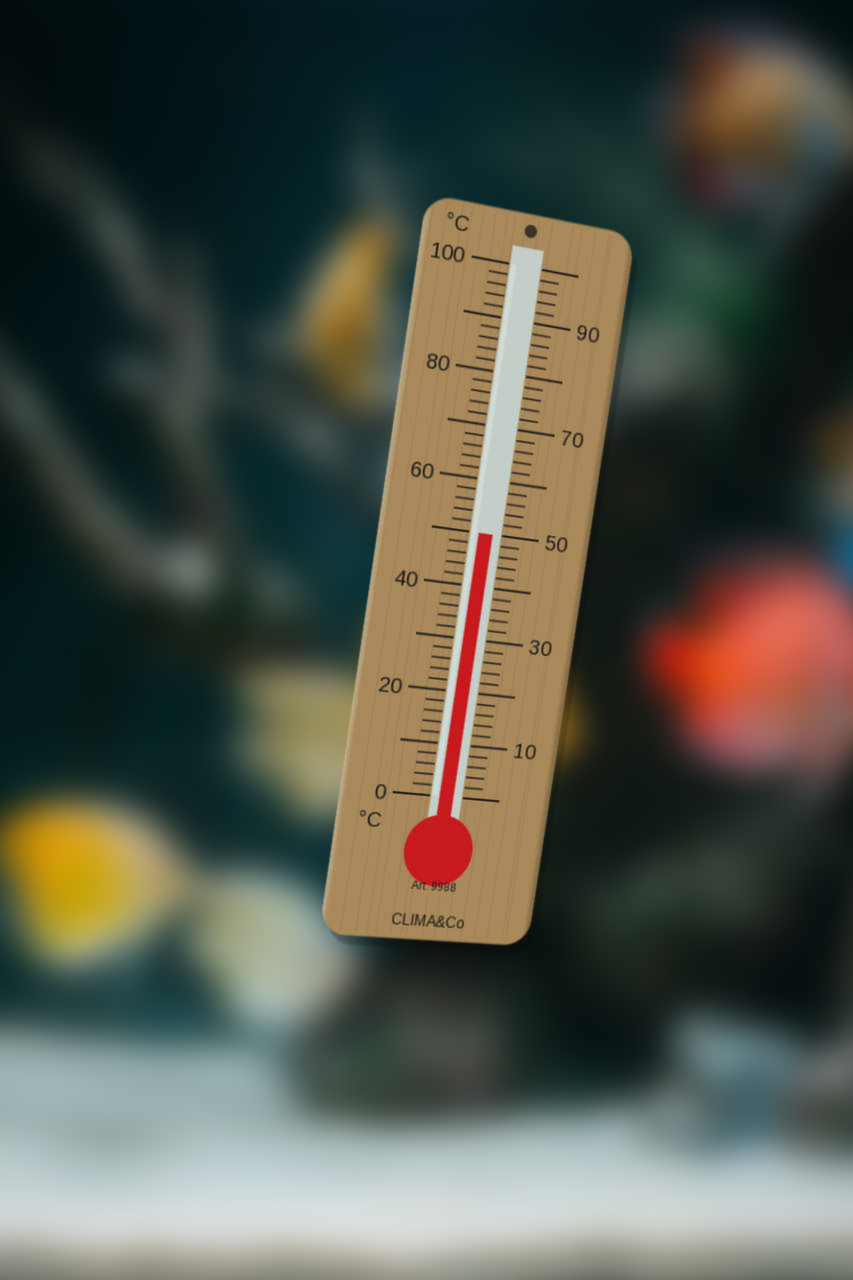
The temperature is 50; °C
